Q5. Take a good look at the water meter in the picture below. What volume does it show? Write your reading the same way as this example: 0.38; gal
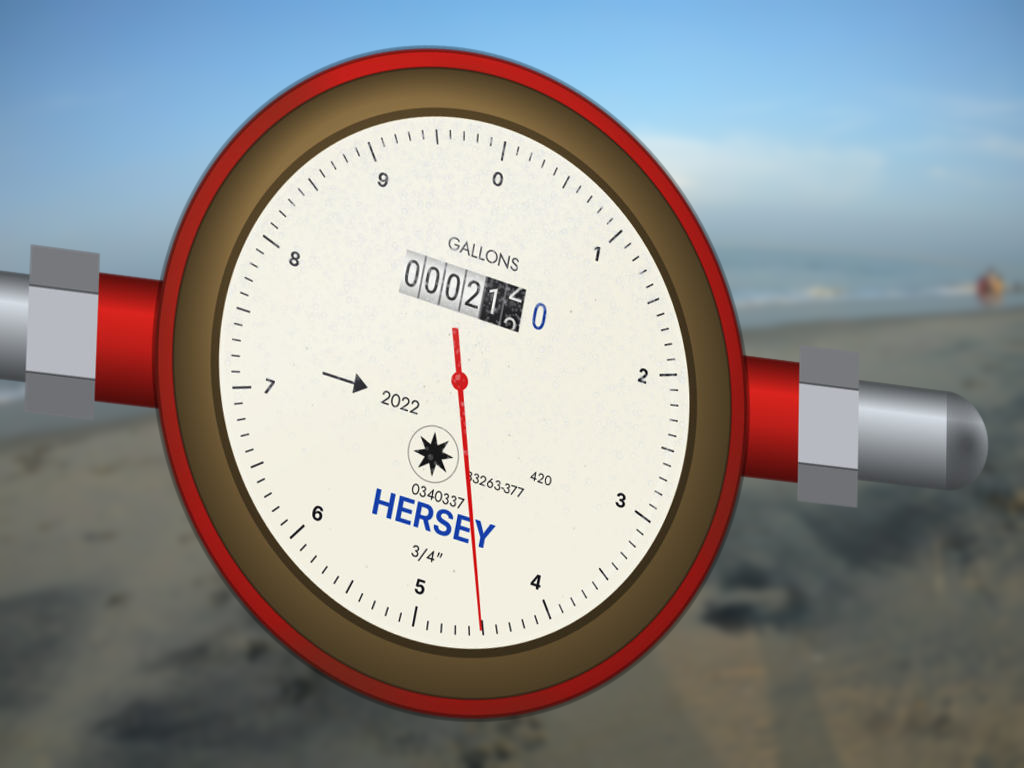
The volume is 2124.5; gal
